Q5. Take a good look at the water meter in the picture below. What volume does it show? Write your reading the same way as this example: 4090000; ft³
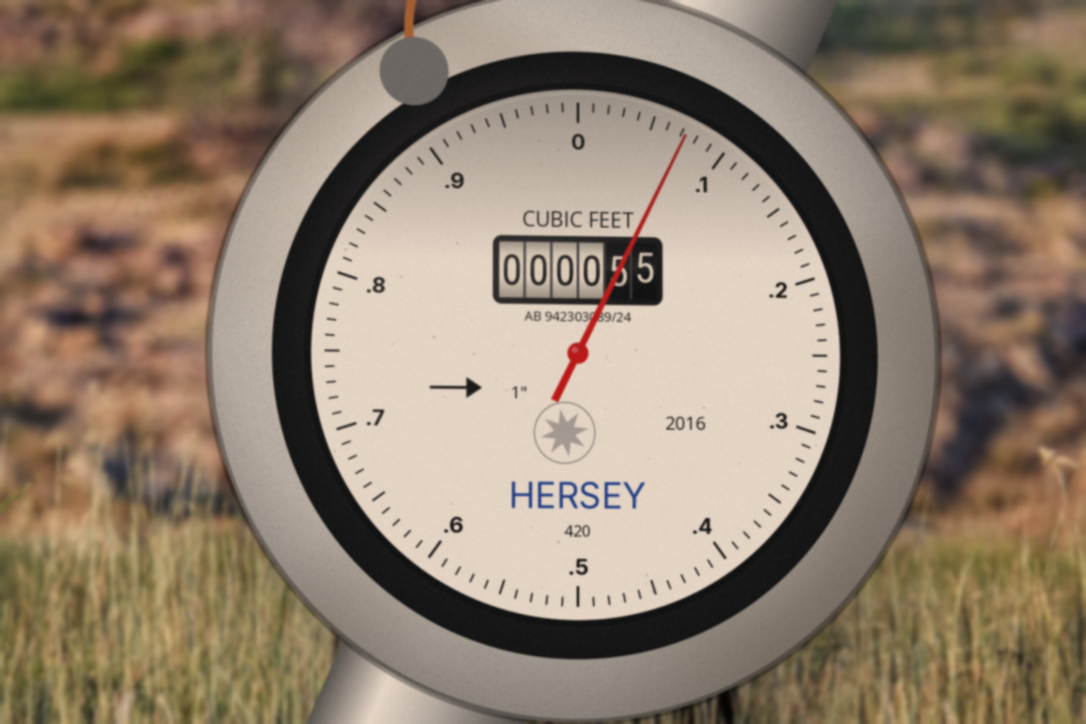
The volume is 55.07; ft³
